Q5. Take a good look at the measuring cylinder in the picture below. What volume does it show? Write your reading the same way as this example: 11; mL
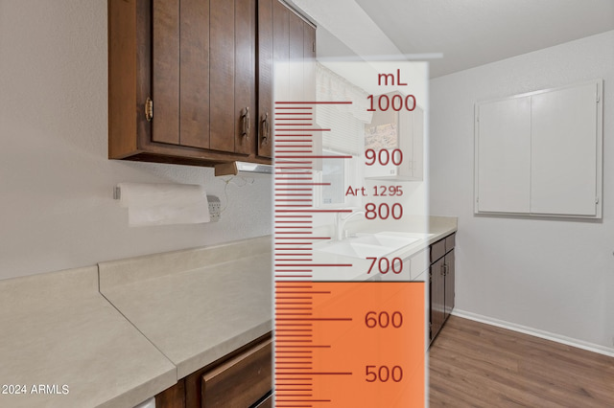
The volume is 670; mL
